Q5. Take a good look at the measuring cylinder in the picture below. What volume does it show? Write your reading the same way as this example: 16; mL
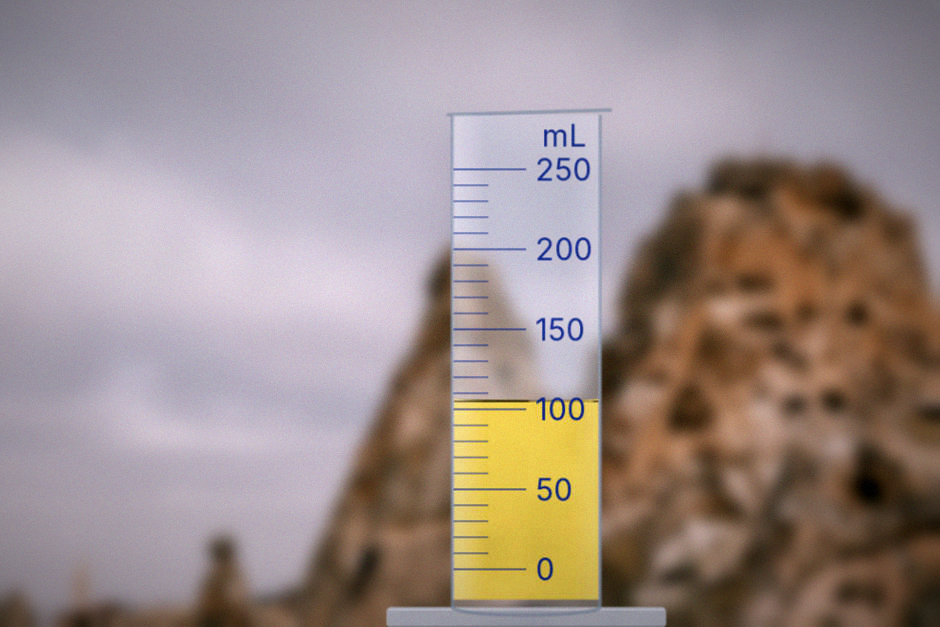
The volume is 105; mL
